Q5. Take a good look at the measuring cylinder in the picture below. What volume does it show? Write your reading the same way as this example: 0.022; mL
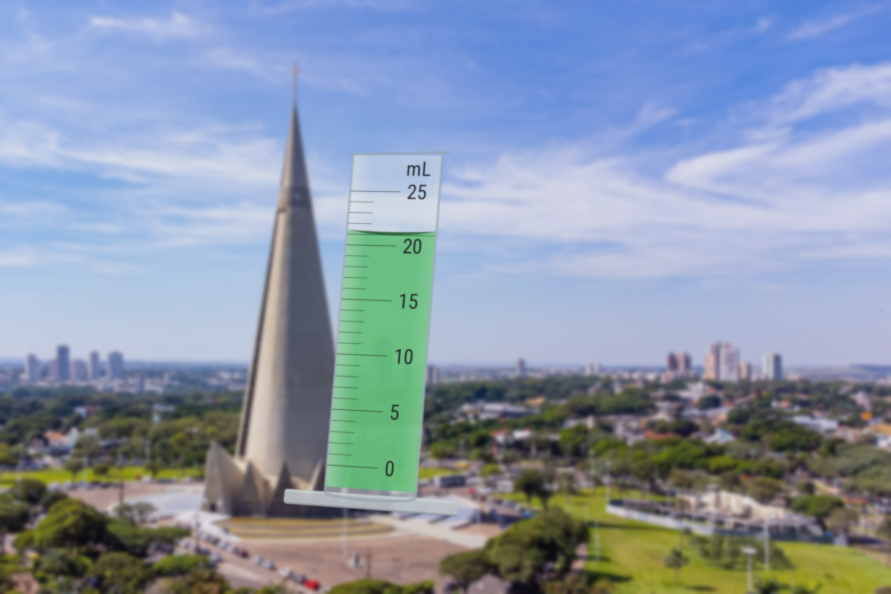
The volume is 21; mL
